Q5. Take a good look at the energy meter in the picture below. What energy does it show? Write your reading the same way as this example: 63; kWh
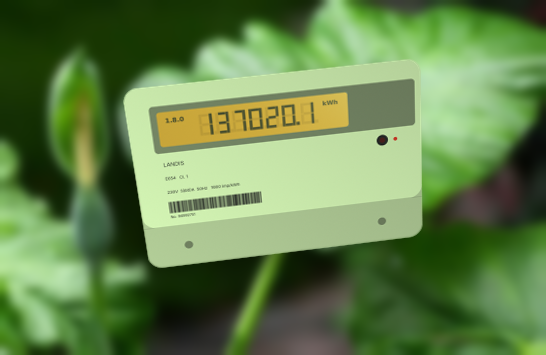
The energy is 137020.1; kWh
